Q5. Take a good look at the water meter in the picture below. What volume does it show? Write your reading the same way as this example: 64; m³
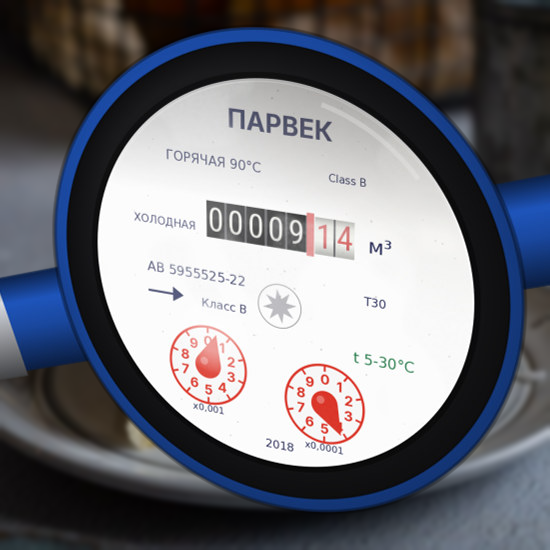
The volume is 9.1404; m³
